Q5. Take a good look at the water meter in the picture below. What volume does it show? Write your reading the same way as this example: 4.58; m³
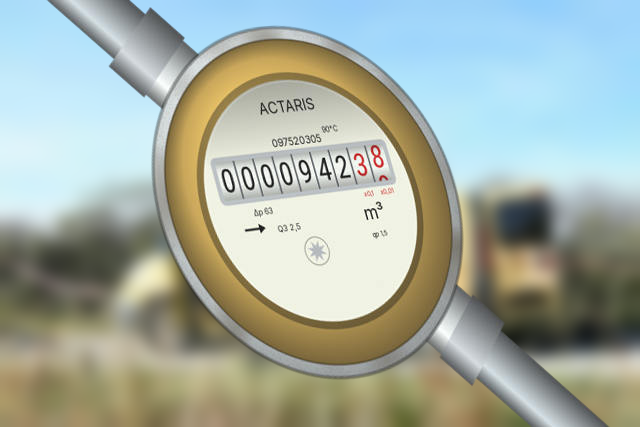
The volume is 942.38; m³
